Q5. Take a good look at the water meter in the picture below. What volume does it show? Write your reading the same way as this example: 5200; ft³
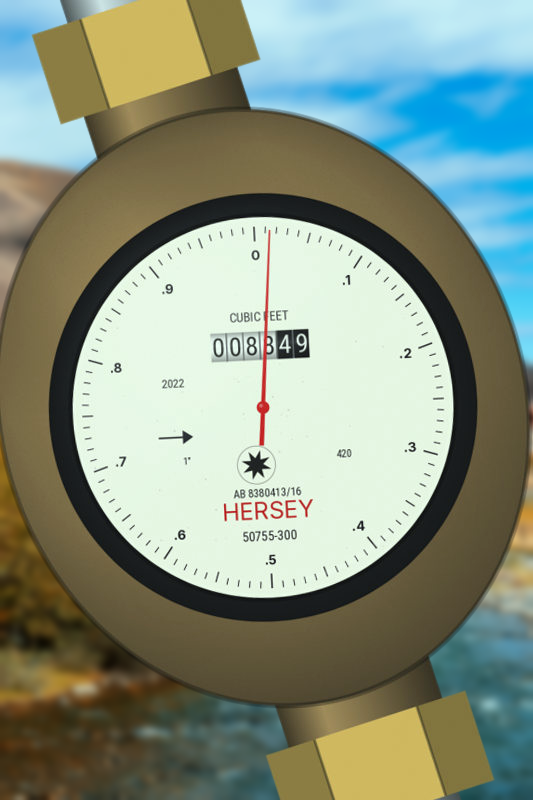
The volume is 8849.01; ft³
